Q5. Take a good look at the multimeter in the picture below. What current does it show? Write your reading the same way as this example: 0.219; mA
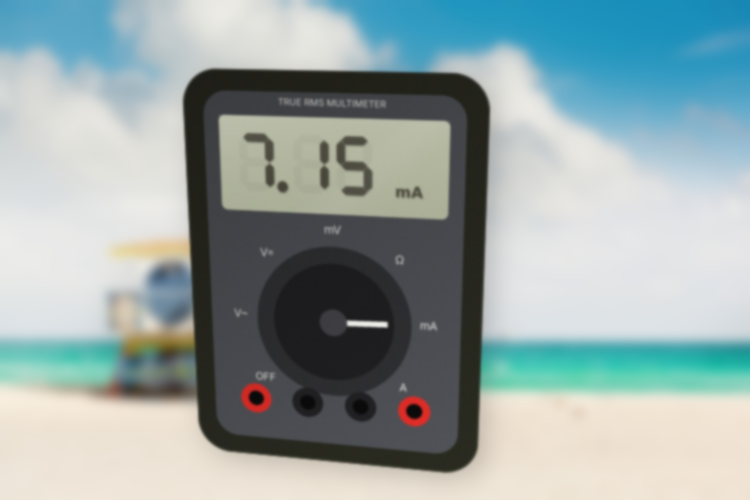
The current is 7.15; mA
